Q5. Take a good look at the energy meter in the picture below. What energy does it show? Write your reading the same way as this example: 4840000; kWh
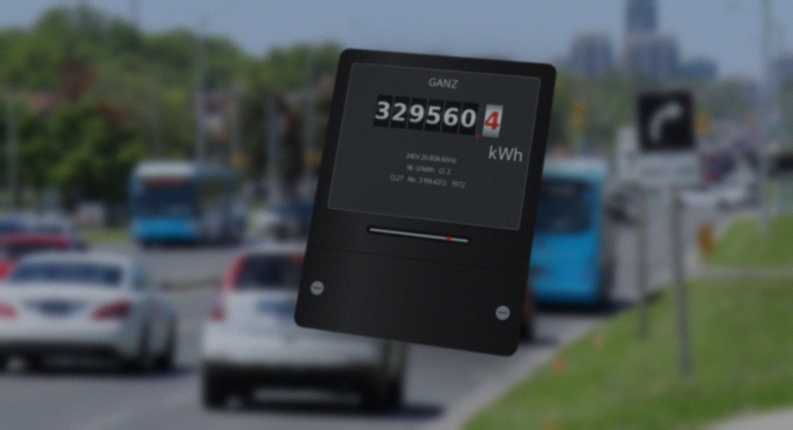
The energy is 329560.4; kWh
